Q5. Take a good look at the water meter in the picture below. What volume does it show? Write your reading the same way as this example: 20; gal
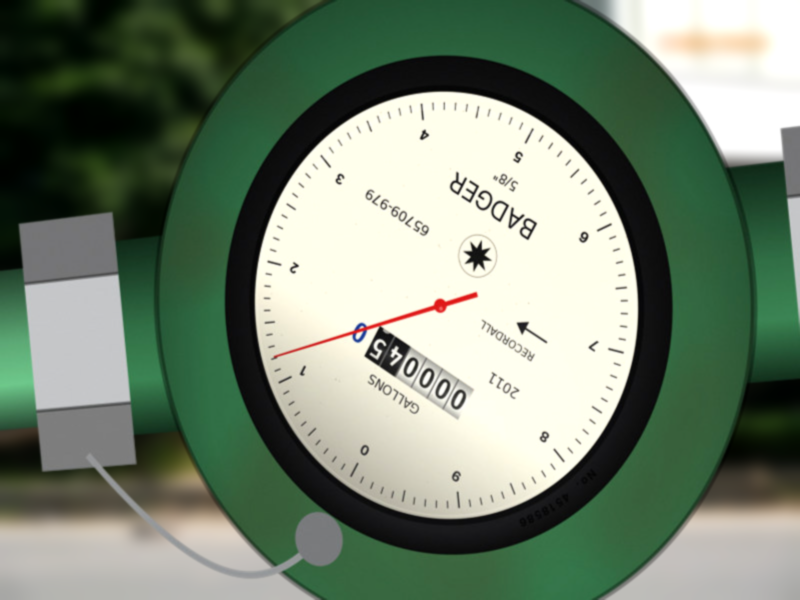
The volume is 451.2; gal
